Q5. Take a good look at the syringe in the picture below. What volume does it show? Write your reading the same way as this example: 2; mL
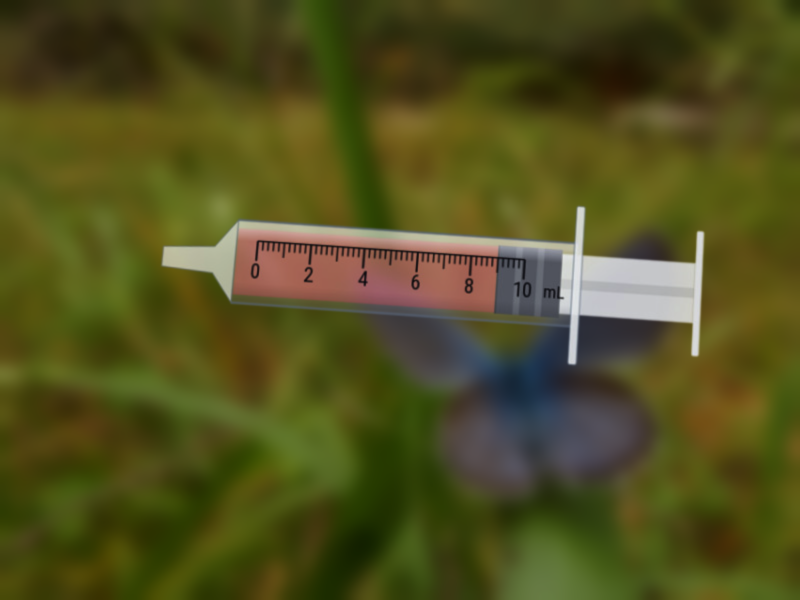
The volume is 9; mL
